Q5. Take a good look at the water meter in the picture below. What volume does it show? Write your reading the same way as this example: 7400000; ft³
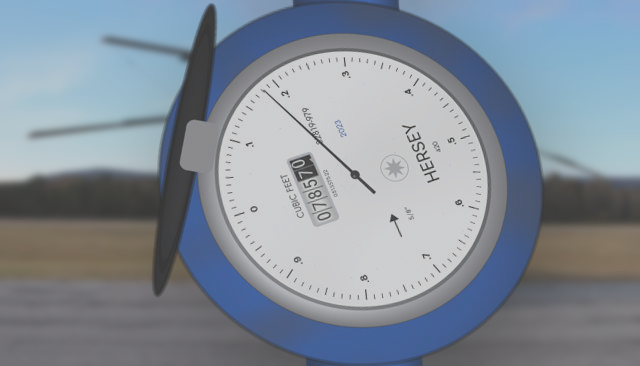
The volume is 78570.18; ft³
